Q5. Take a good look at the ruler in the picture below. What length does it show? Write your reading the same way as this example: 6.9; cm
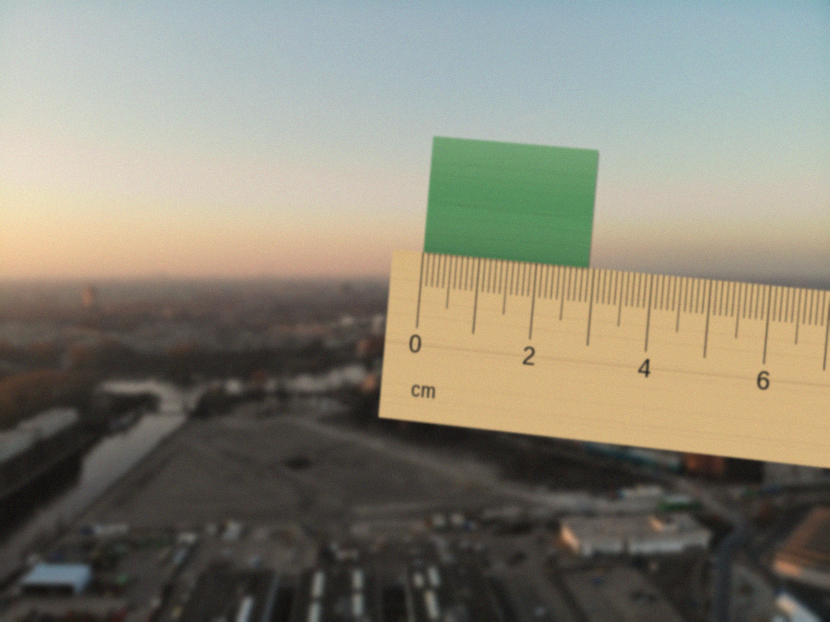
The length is 2.9; cm
